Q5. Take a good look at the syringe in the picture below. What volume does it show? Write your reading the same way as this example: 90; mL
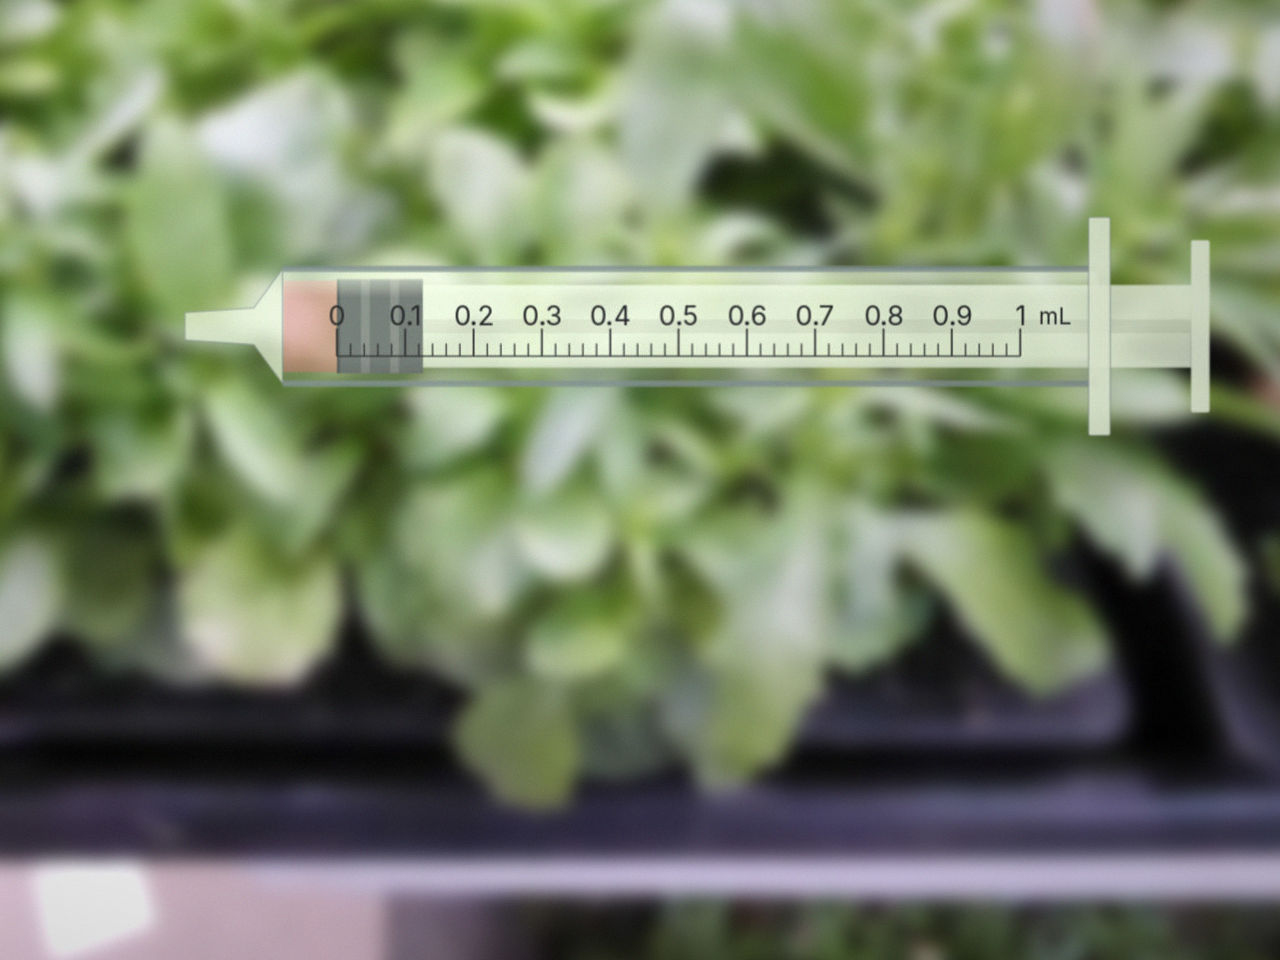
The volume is 0; mL
